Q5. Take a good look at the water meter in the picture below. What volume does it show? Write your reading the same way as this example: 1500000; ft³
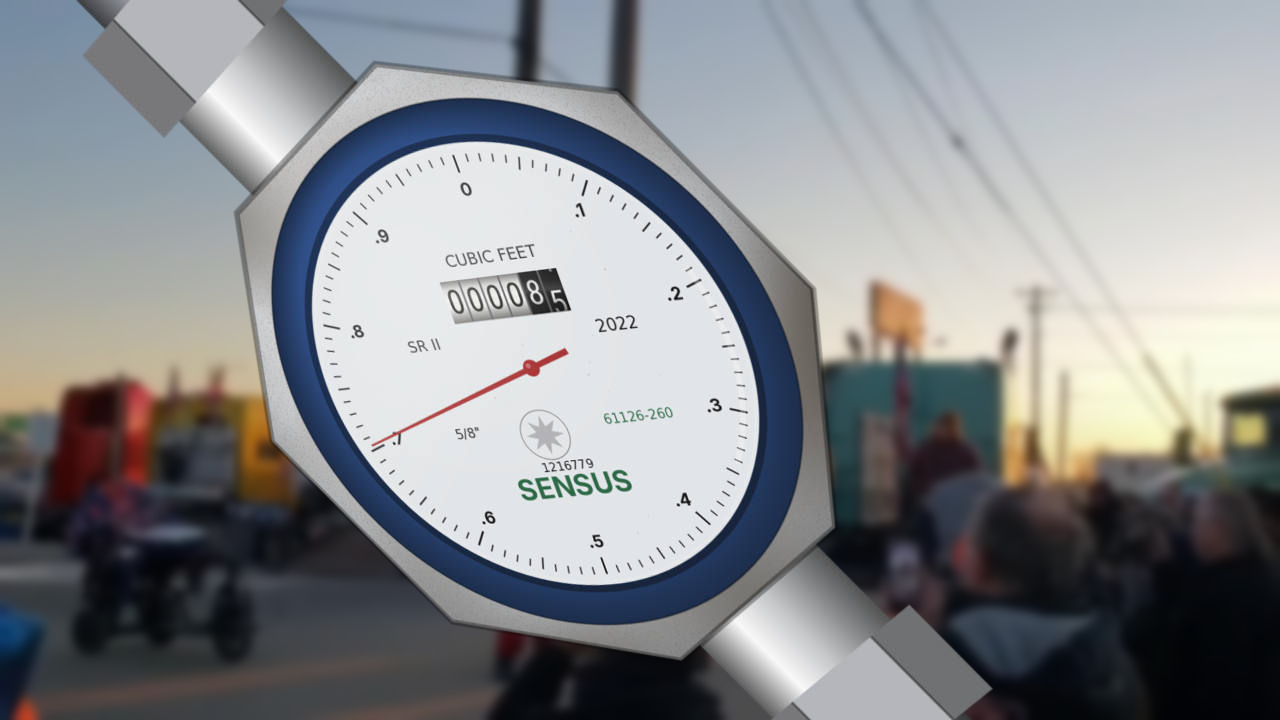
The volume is 84.70; ft³
